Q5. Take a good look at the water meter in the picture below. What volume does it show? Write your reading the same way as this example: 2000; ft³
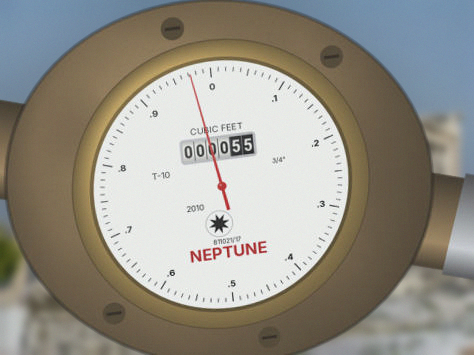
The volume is 54.97; ft³
